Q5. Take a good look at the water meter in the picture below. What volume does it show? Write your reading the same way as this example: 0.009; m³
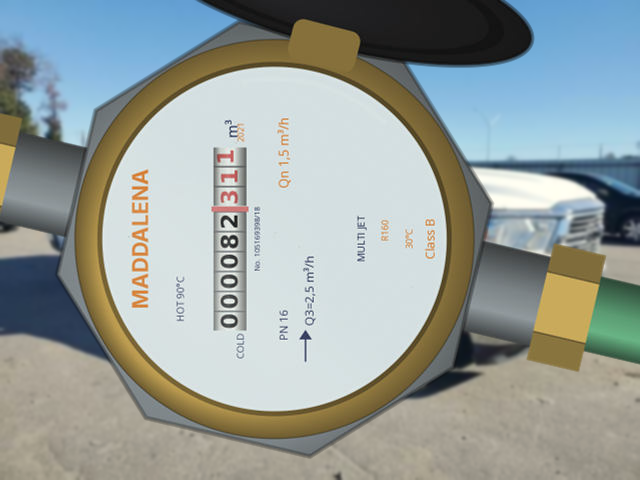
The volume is 82.311; m³
